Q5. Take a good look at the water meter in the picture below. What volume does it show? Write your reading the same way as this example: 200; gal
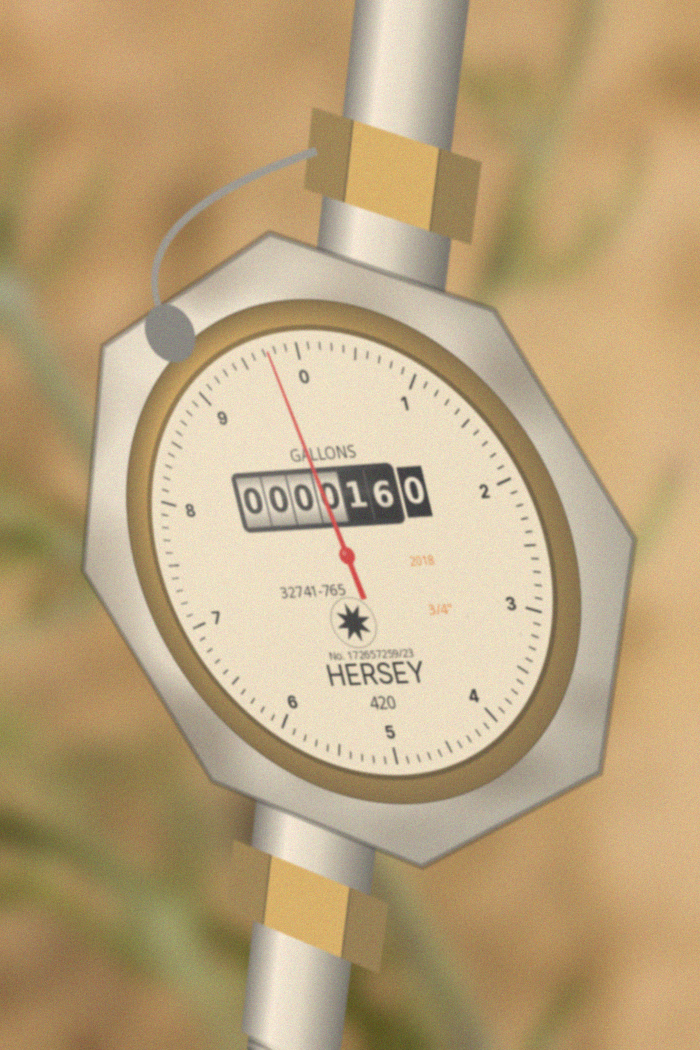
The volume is 159.7; gal
